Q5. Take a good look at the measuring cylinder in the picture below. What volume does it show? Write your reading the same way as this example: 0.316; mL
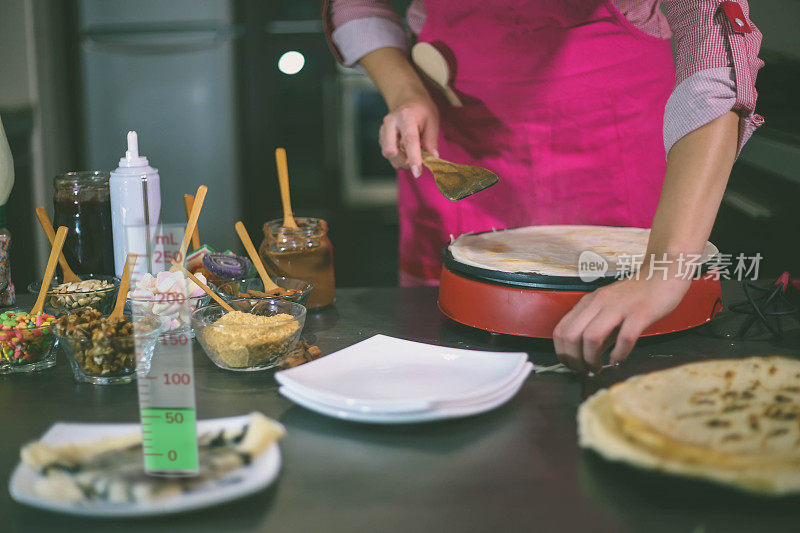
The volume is 60; mL
